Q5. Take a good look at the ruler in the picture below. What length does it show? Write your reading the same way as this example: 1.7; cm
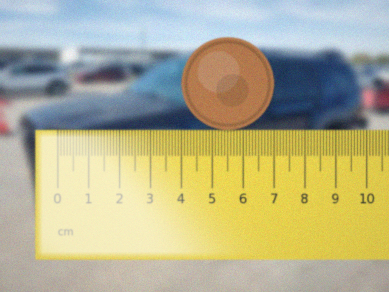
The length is 3; cm
